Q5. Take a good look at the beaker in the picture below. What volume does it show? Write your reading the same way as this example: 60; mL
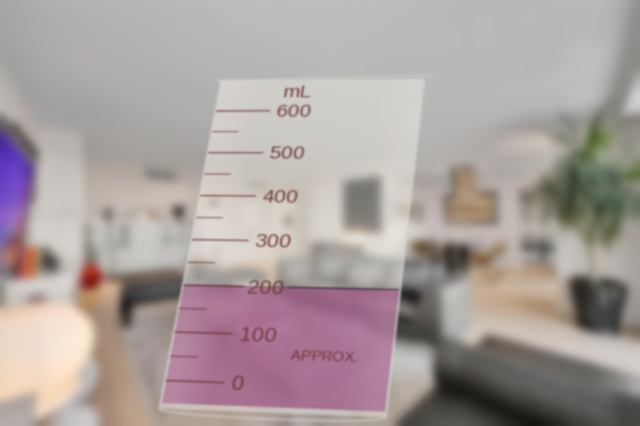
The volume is 200; mL
